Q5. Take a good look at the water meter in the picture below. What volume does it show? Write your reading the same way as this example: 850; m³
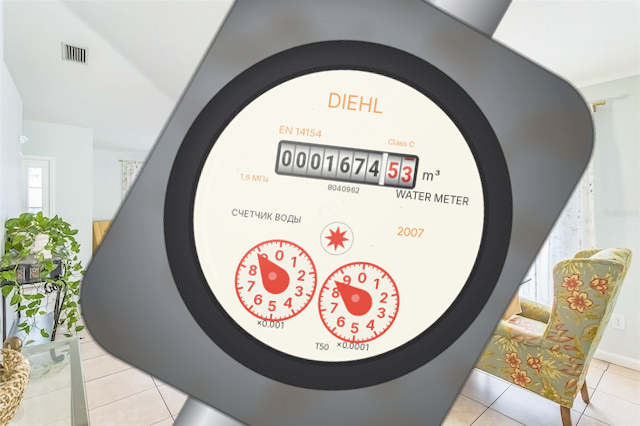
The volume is 1674.5288; m³
